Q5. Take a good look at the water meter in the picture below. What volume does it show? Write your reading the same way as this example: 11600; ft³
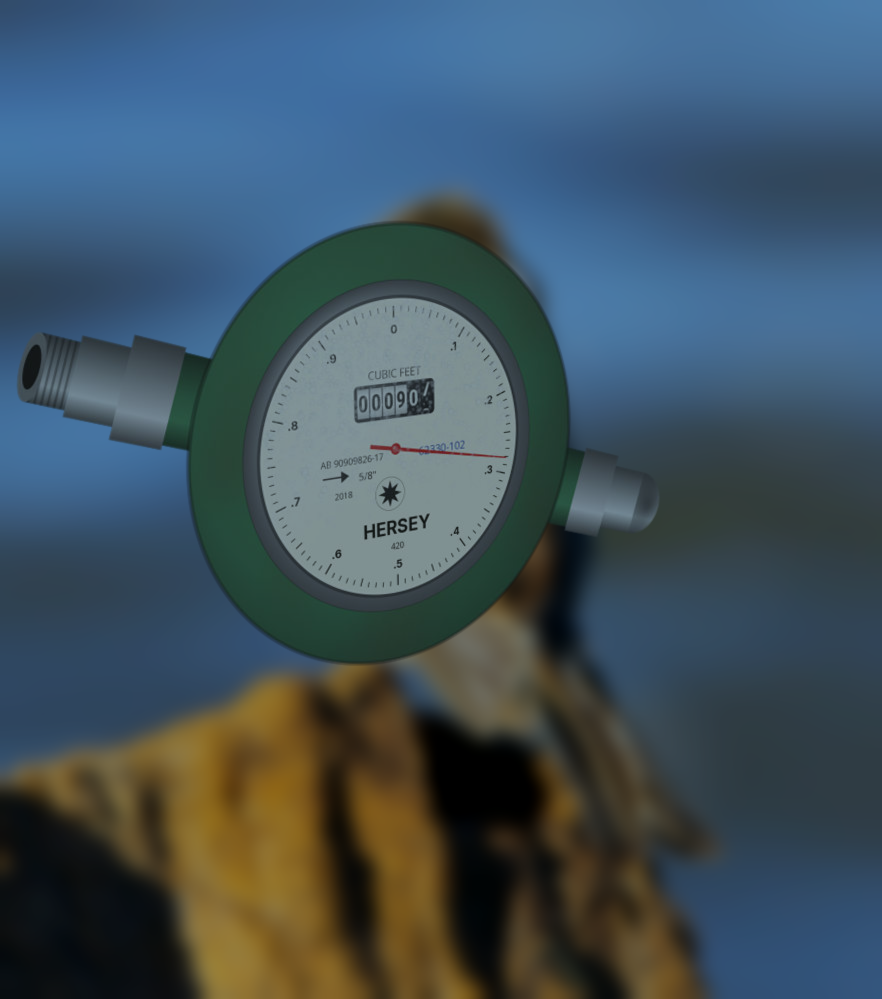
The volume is 907.28; ft³
